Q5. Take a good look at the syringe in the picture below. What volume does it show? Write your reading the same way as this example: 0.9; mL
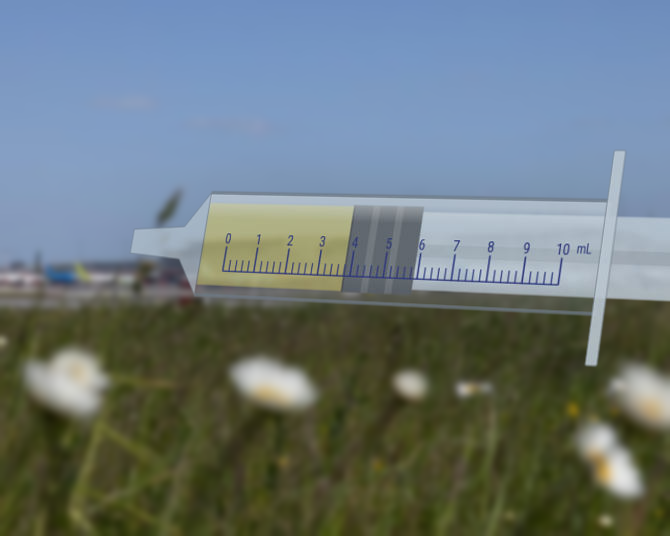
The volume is 3.8; mL
